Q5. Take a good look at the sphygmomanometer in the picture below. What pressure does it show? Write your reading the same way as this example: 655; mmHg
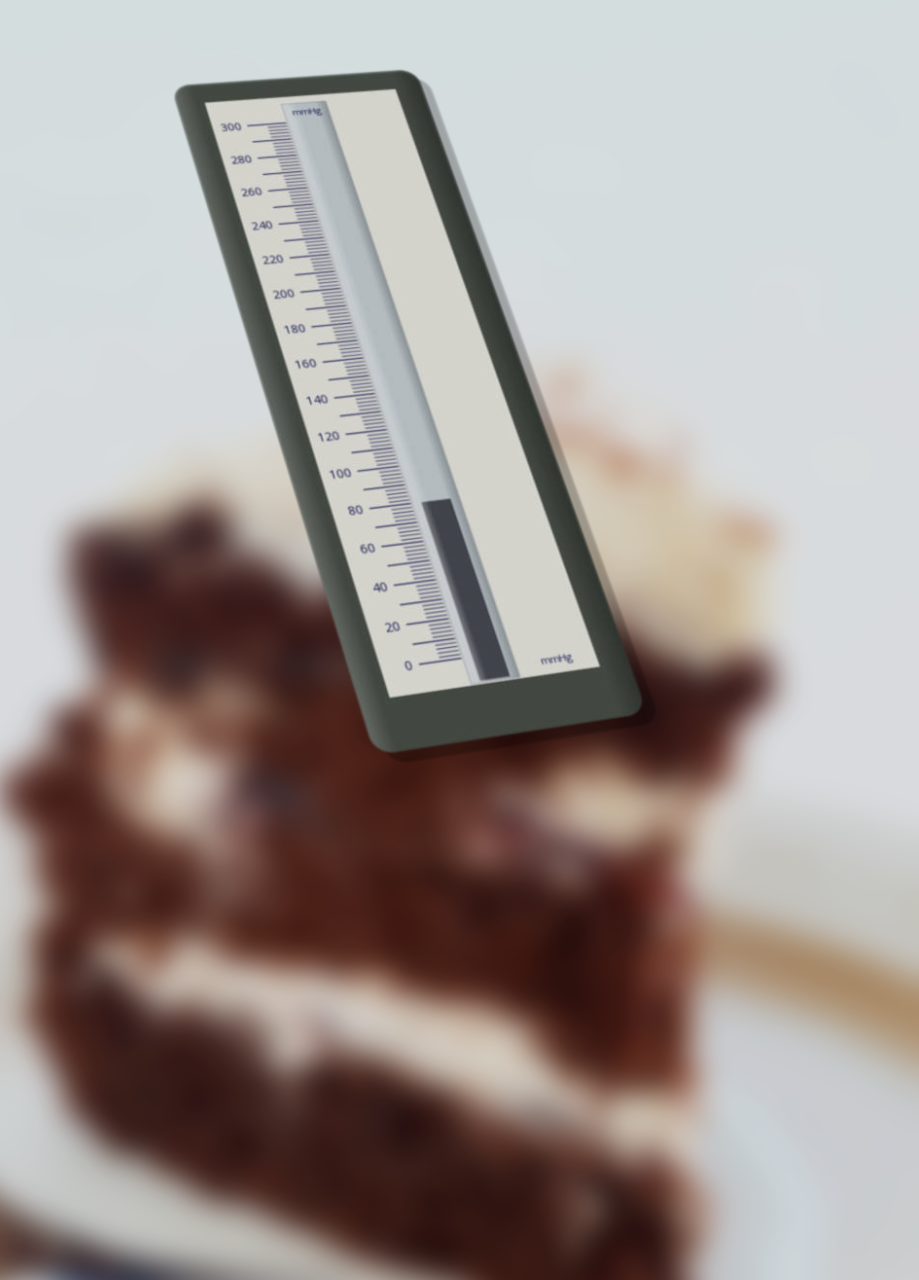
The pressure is 80; mmHg
